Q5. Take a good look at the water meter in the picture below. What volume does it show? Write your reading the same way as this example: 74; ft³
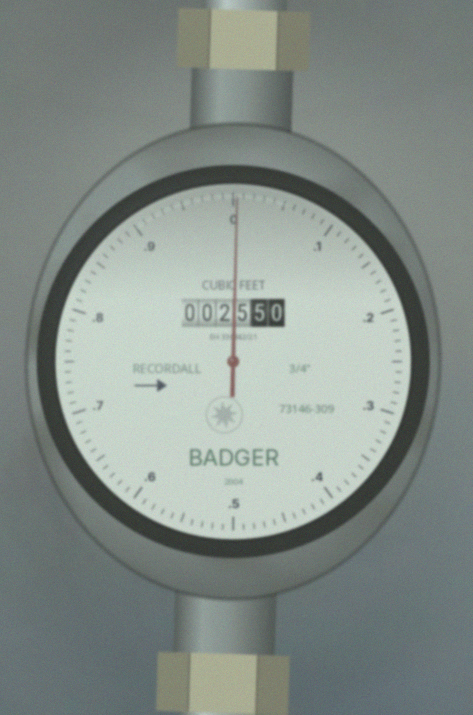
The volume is 2550.00; ft³
